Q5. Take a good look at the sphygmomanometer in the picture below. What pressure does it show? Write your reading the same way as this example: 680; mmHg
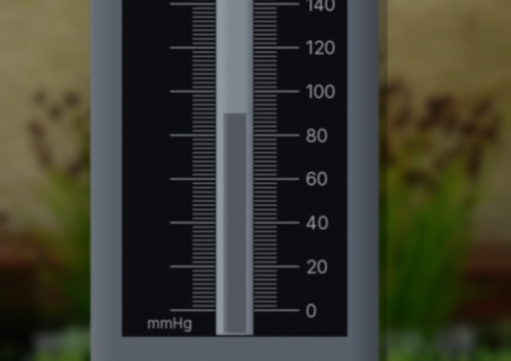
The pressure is 90; mmHg
